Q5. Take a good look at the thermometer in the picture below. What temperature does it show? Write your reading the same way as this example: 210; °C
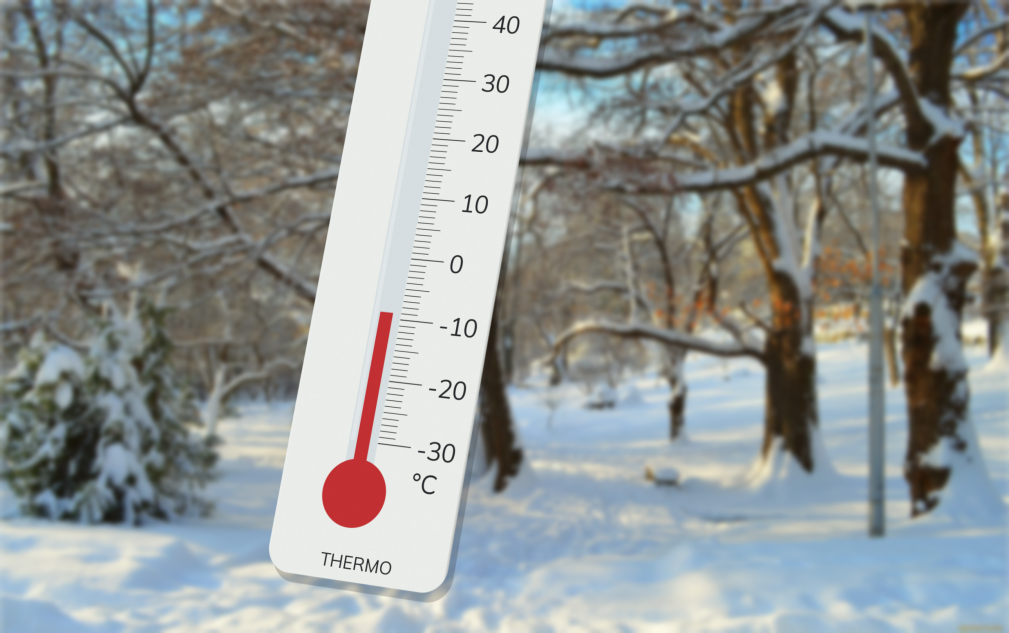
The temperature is -9; °C
